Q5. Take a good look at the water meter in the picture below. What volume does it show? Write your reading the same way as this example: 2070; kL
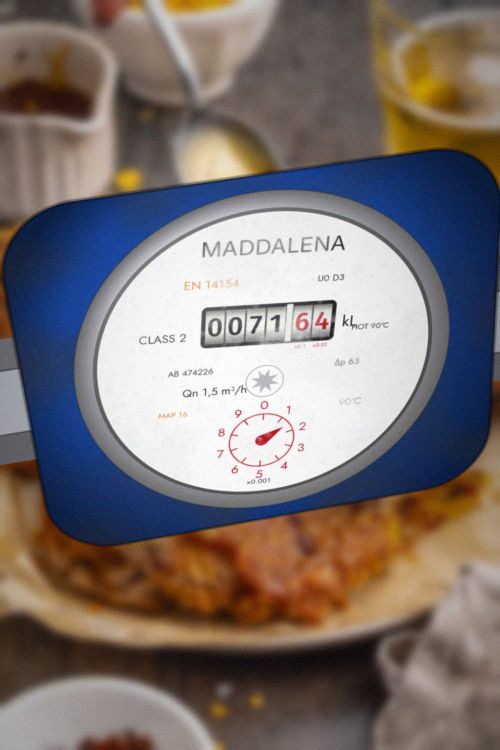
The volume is 71.641; kL
